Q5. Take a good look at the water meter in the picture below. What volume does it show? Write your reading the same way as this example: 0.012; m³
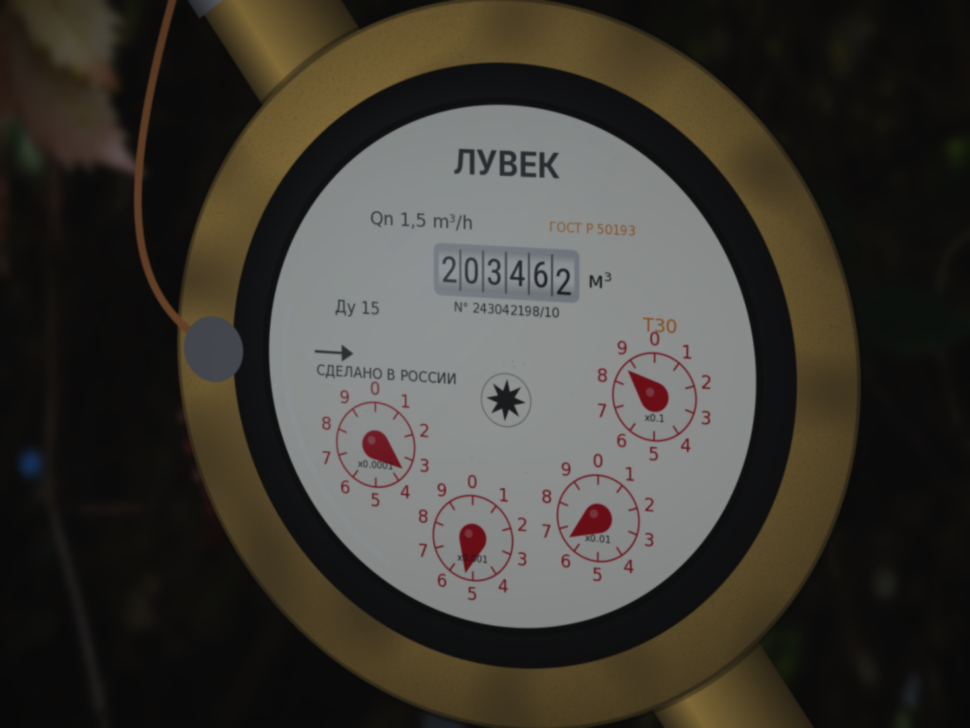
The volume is 203461.8653; m³
